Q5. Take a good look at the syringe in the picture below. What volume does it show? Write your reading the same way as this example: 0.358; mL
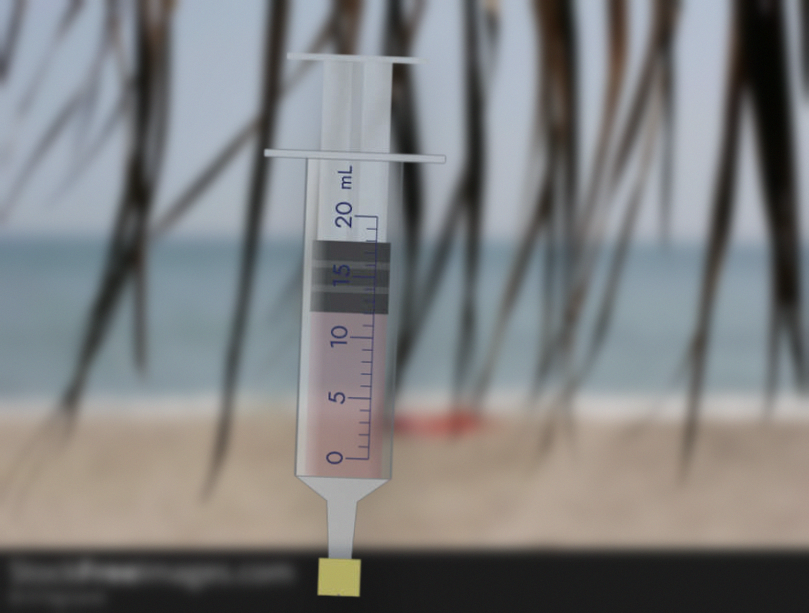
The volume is 12; mL
